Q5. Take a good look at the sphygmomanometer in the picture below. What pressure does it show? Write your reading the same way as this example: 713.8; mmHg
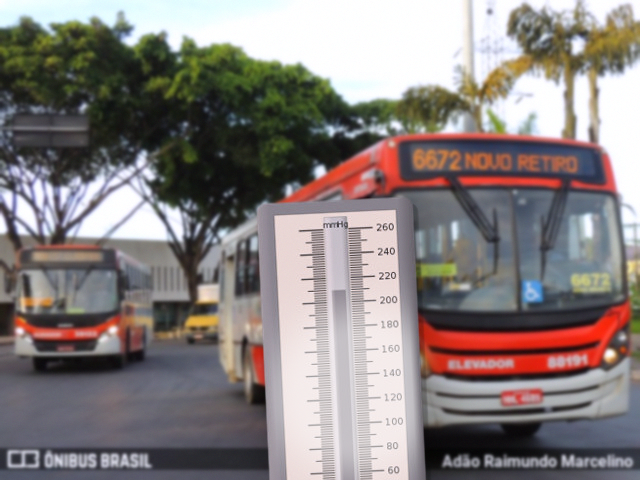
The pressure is 210; mmHg
